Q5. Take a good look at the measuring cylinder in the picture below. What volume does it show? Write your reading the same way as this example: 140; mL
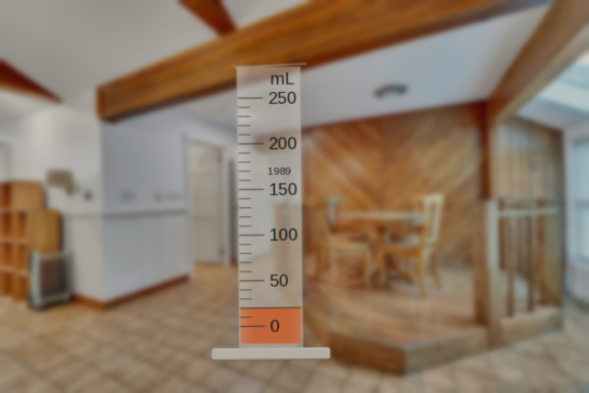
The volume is 20; mL
